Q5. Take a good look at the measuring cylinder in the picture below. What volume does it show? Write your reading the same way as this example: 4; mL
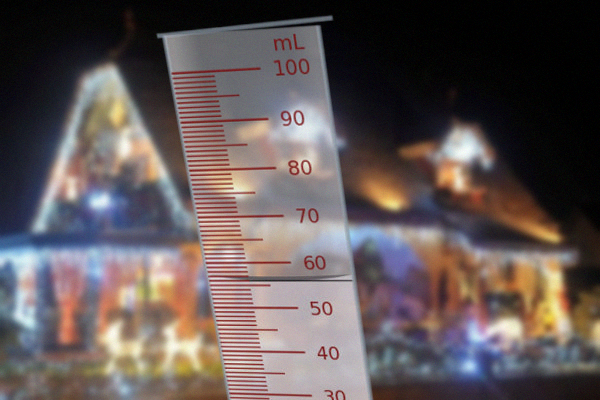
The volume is 56; mL
